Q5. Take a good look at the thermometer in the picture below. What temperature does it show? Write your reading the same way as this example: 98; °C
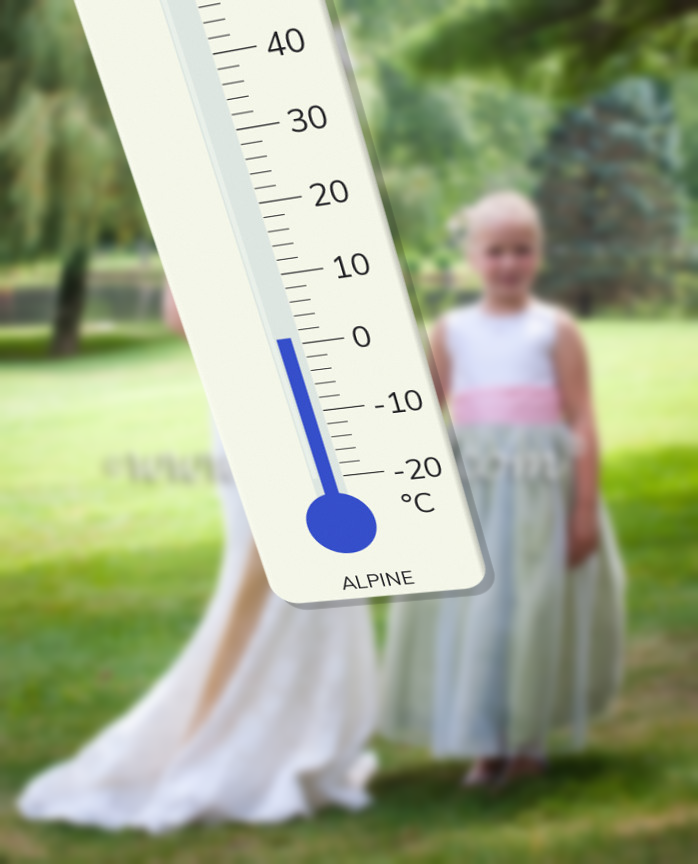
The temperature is 1; °C
